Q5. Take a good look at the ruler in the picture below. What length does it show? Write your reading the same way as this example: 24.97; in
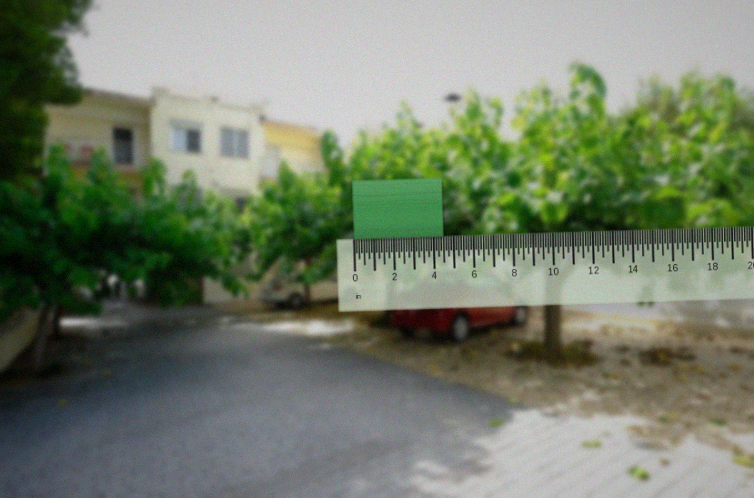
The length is 4.5; in
